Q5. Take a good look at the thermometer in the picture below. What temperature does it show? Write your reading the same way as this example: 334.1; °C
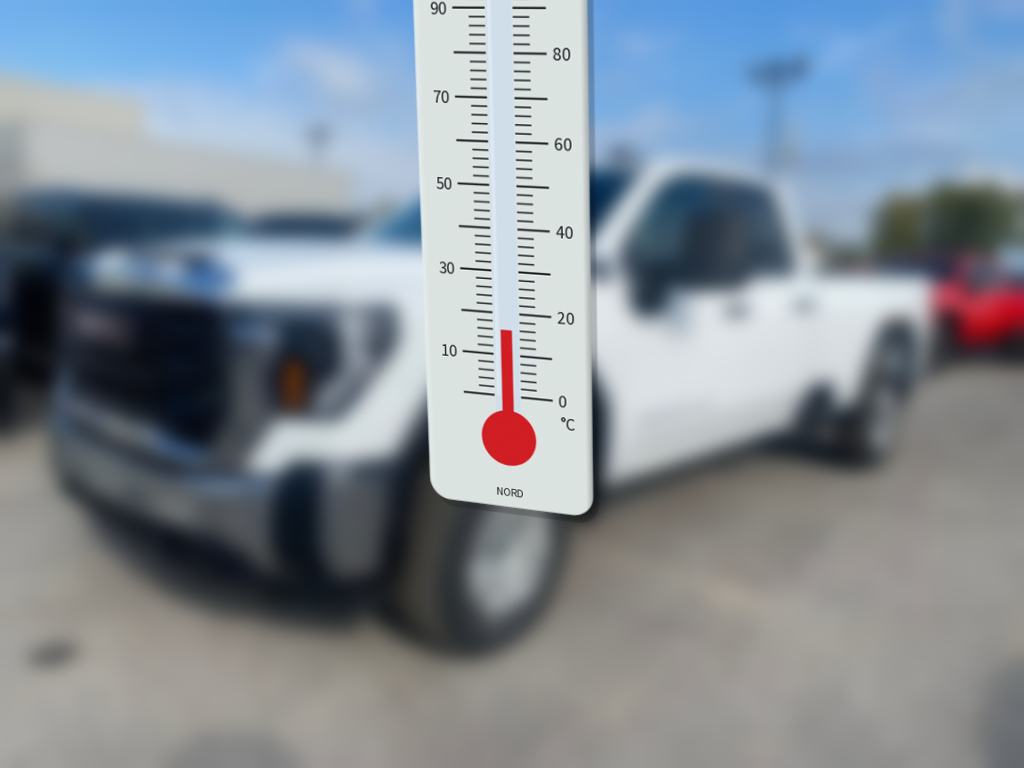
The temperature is 16; °C
